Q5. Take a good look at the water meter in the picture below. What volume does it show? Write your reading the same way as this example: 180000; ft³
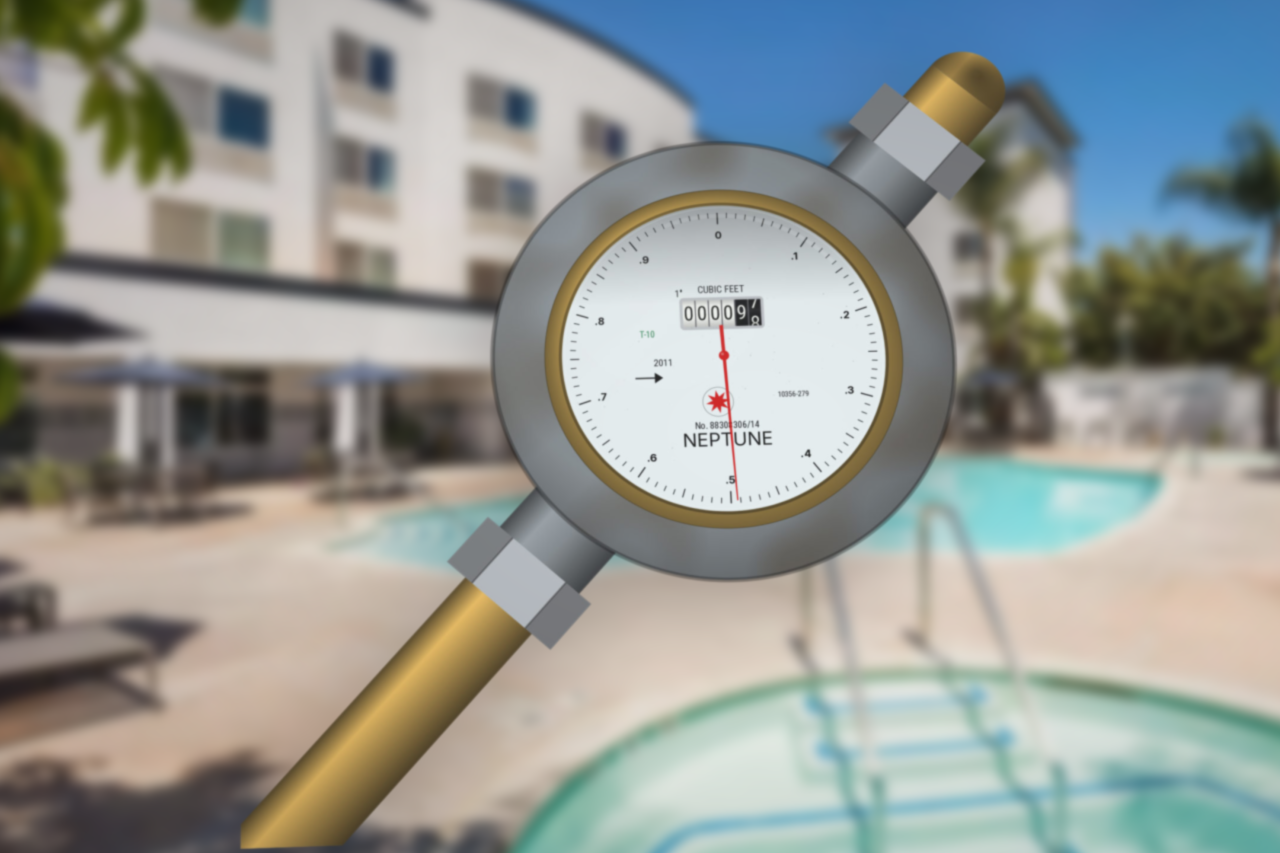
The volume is 97.49; ft³
